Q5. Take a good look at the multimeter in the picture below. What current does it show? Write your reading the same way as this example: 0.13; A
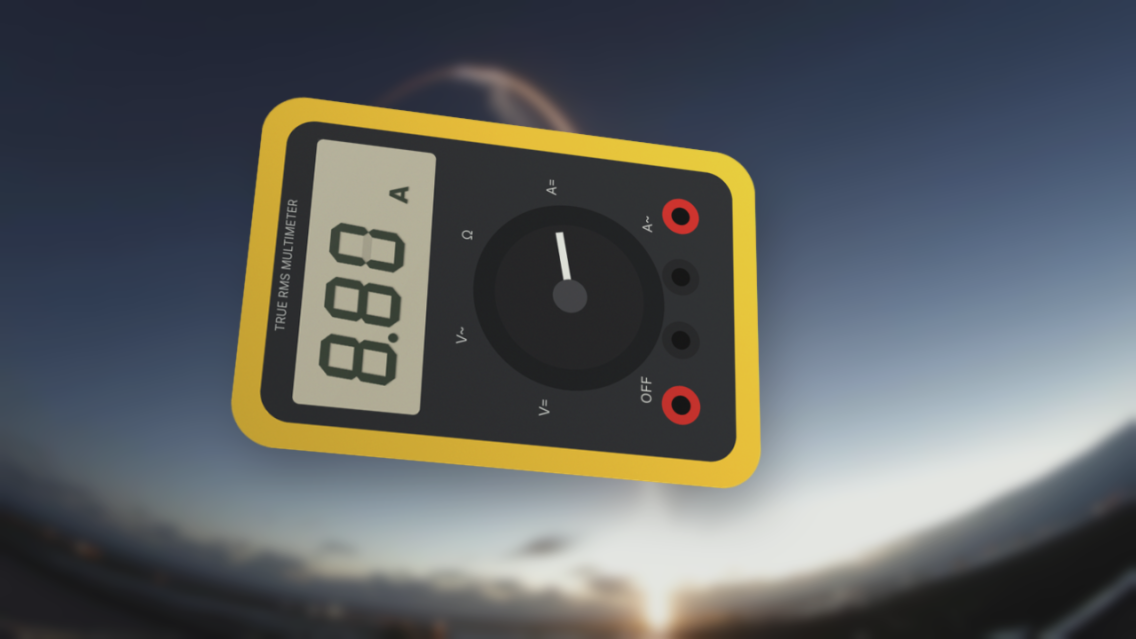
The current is 8.80; A
